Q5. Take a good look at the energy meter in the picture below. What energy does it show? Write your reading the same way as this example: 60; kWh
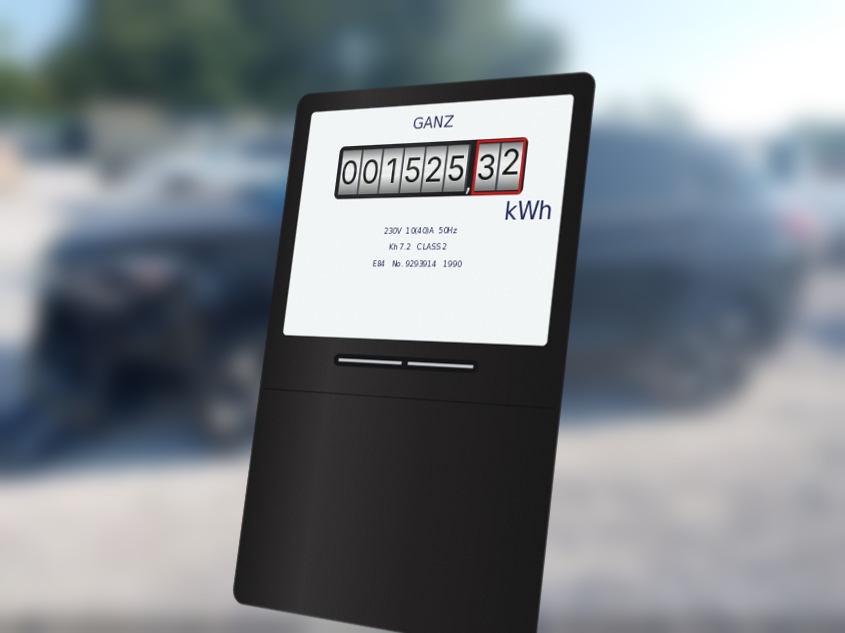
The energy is 1525.32; kWh
